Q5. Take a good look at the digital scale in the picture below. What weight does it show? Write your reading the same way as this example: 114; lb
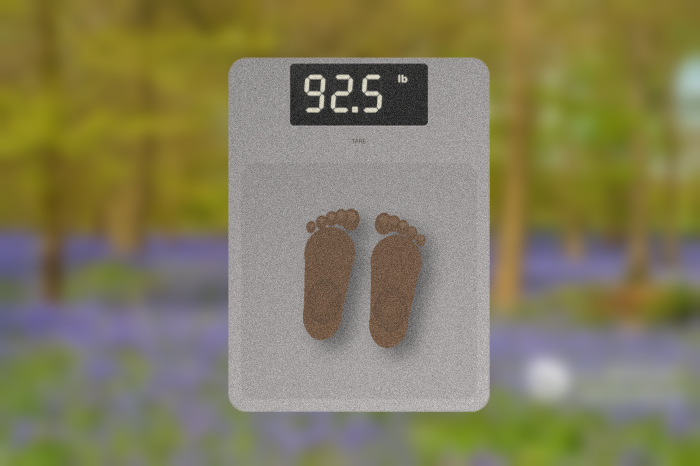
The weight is 92.5; lb
